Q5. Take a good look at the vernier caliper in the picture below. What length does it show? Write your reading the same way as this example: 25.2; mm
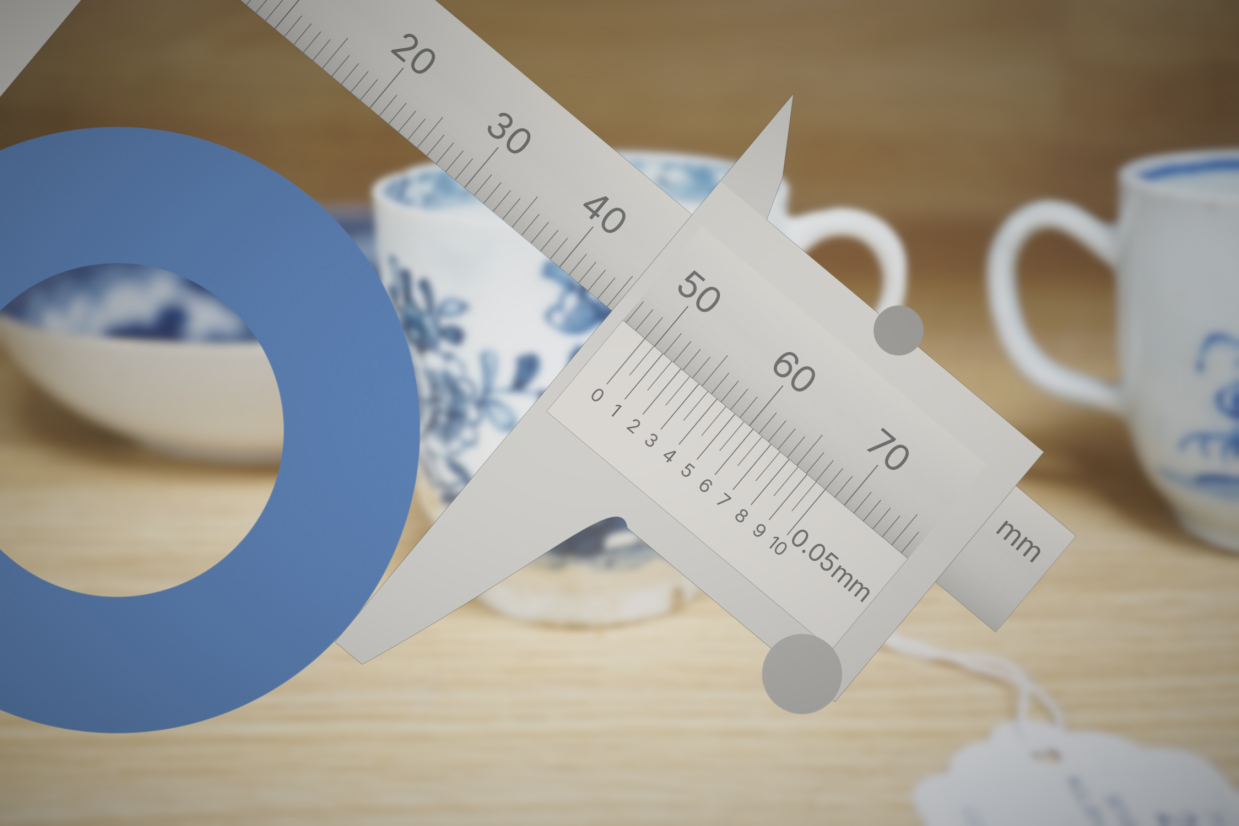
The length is 49.0; mm
